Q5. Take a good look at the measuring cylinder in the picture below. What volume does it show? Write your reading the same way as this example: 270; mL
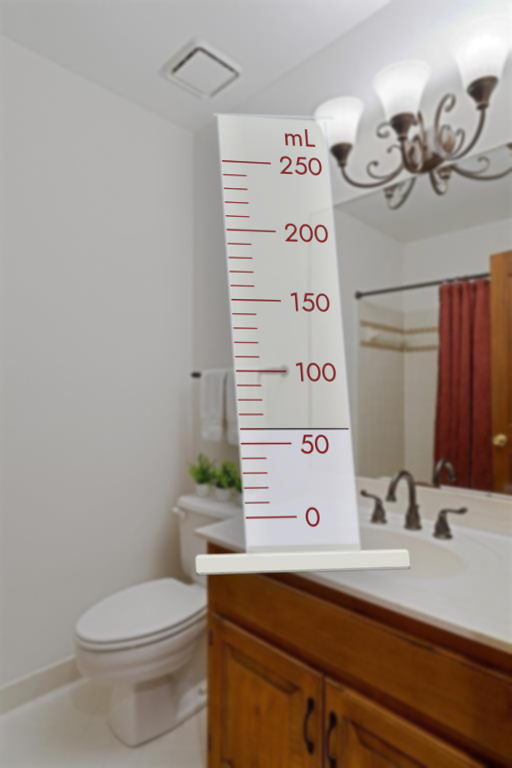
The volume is 60; mL
